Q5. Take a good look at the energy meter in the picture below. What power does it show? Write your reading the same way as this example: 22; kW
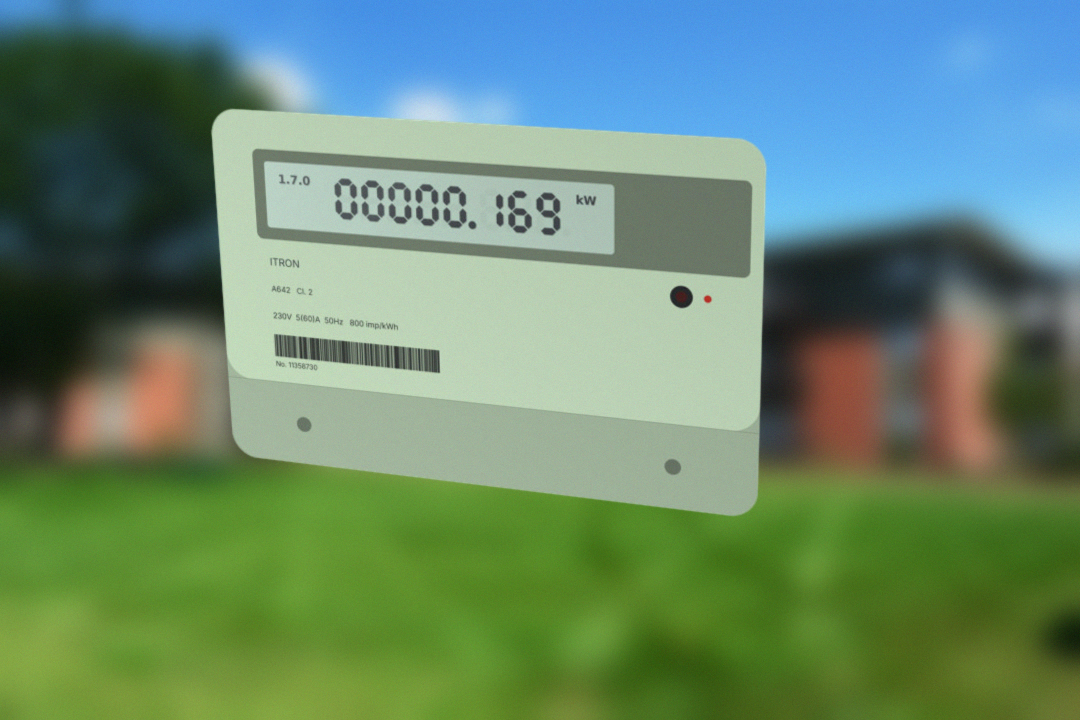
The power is 0.169; kW
